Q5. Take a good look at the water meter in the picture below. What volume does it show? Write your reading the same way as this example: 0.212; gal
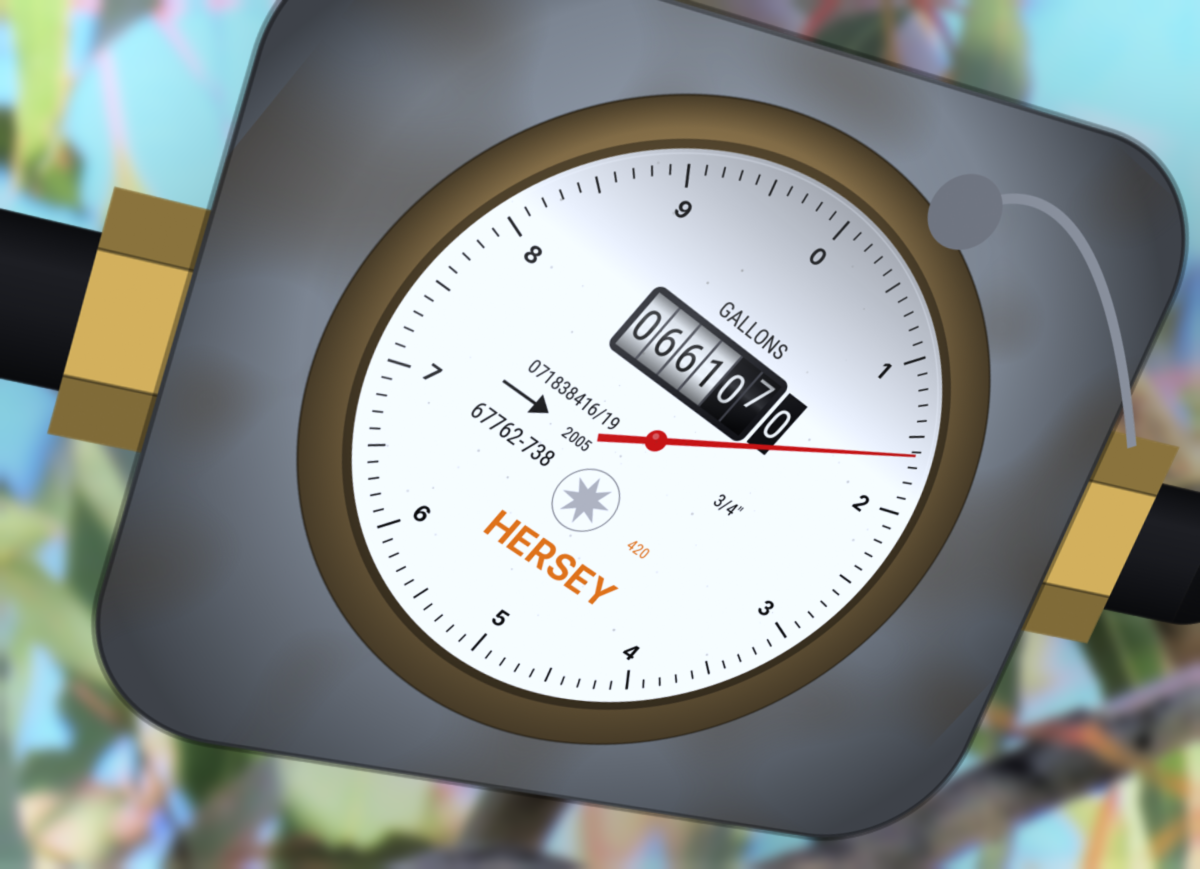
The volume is 661071.6; gal
